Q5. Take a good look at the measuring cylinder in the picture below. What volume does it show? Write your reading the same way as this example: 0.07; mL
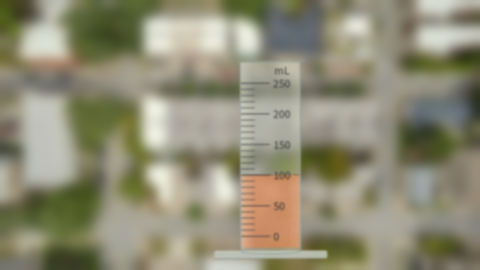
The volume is 100; mL
